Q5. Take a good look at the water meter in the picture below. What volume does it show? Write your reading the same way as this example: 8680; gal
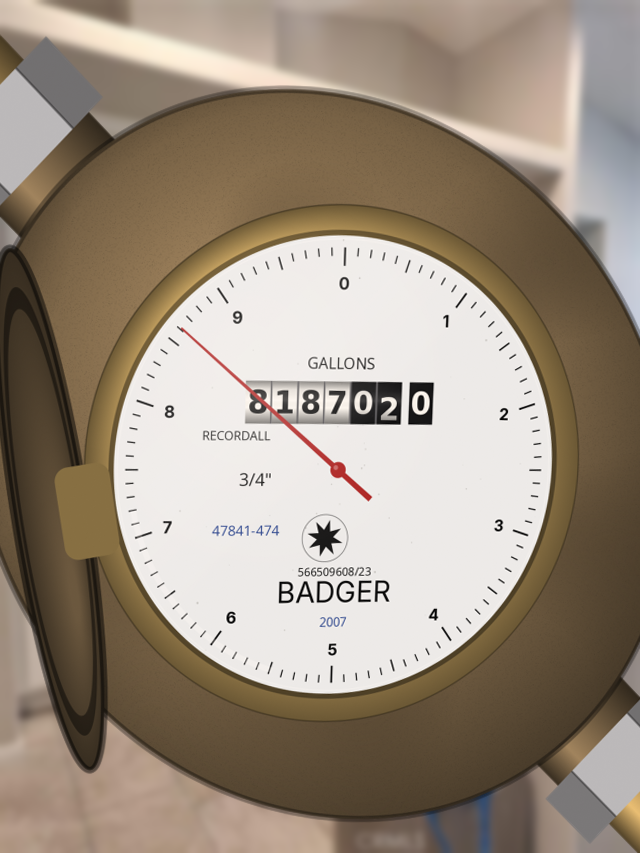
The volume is 8187018.6; gal
